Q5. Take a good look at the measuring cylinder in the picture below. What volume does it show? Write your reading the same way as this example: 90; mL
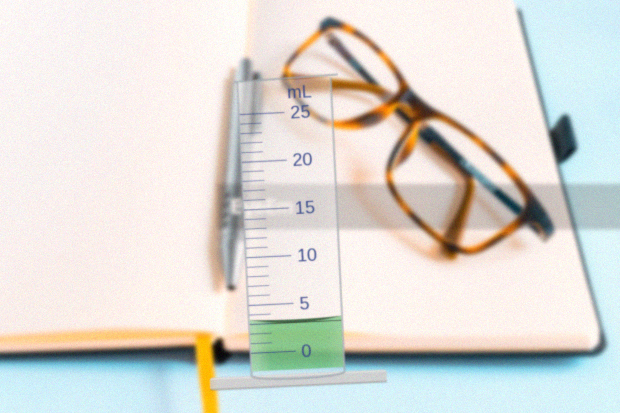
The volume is 3; mL
